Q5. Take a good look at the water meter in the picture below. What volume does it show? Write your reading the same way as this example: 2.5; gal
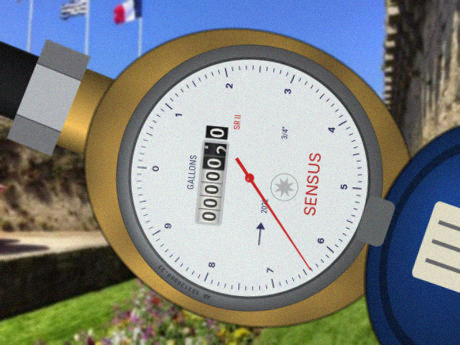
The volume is 16.4; gal
